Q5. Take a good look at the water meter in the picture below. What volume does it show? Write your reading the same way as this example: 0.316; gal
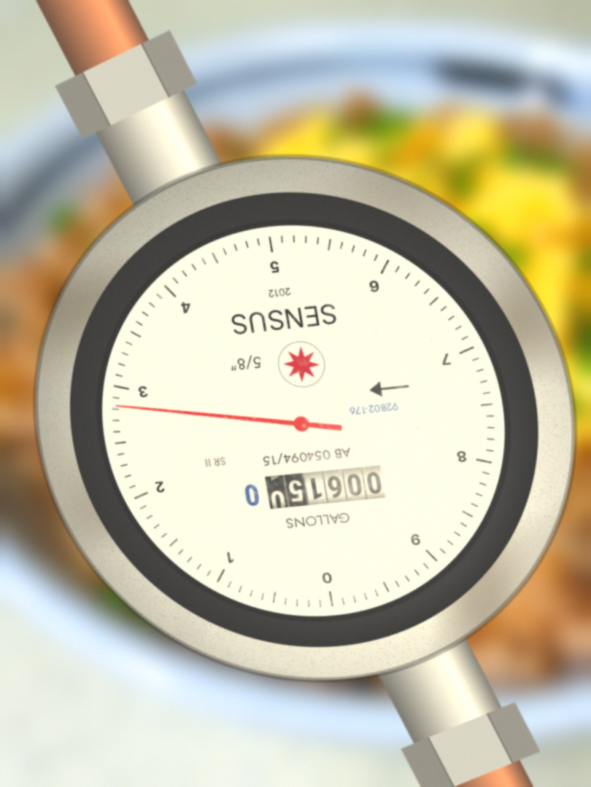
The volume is 61502.8; gal
